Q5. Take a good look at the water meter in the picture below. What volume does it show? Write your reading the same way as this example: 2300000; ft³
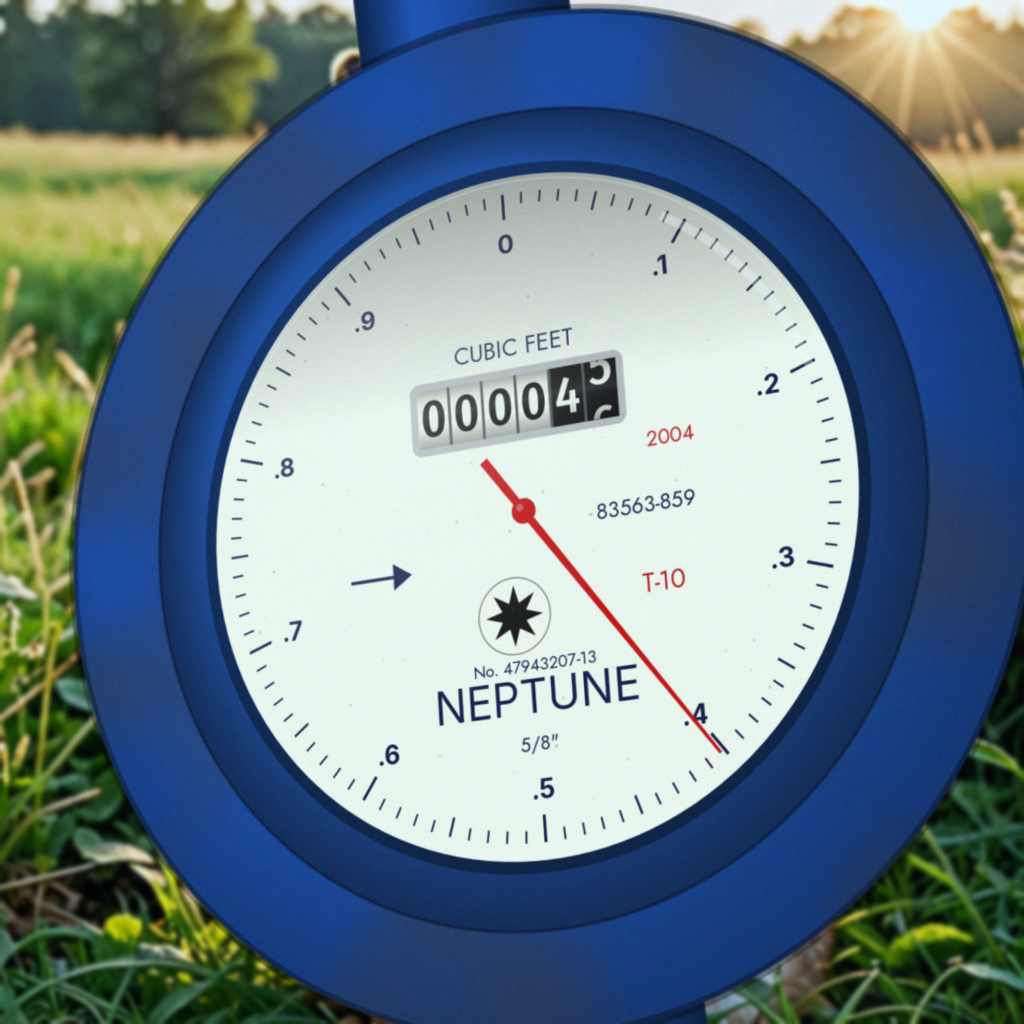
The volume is 45.40; ft³
